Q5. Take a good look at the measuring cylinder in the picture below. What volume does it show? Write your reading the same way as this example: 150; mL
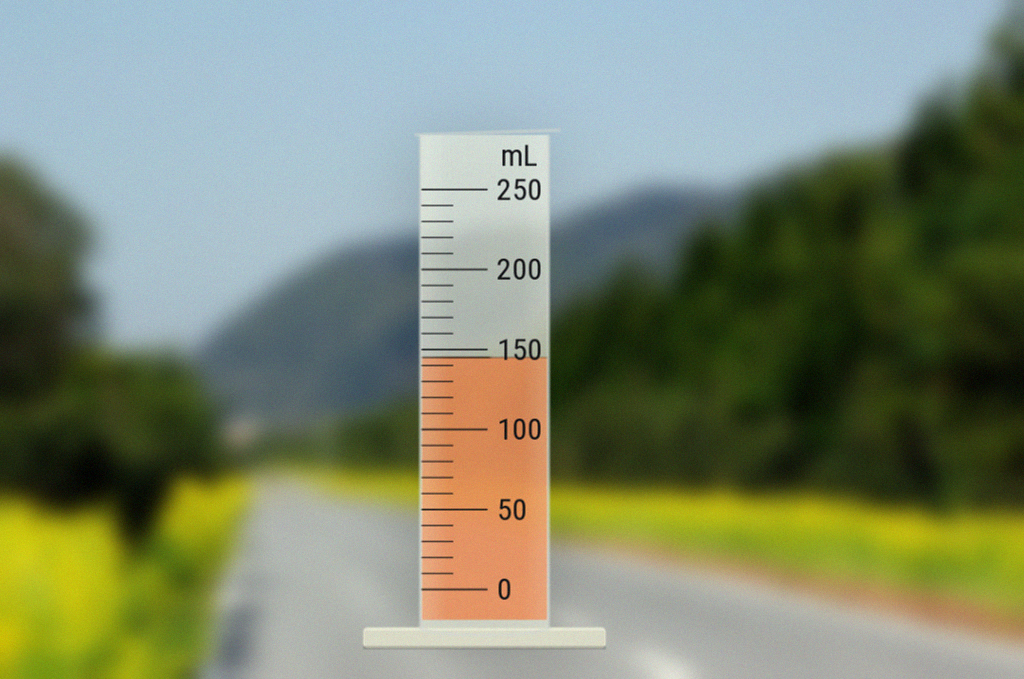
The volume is 145; mL
